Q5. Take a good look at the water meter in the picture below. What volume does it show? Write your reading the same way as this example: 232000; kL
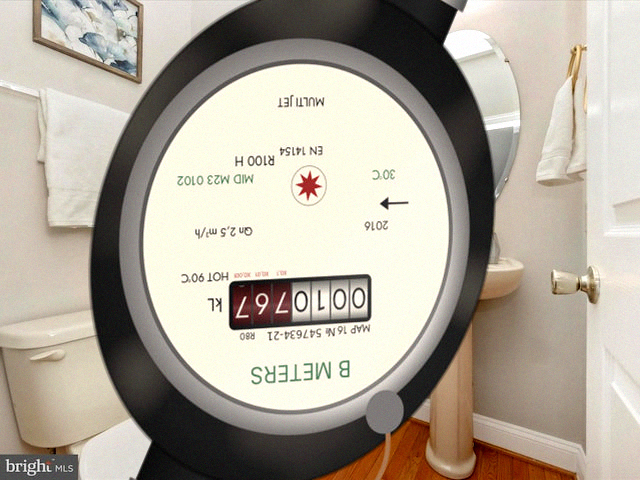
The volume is 10.767; kL
